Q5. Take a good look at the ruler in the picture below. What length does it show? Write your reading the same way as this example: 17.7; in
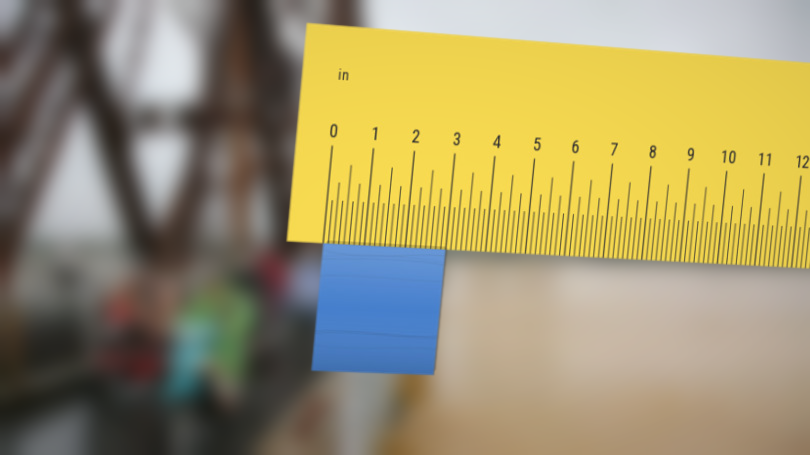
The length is 3; in
